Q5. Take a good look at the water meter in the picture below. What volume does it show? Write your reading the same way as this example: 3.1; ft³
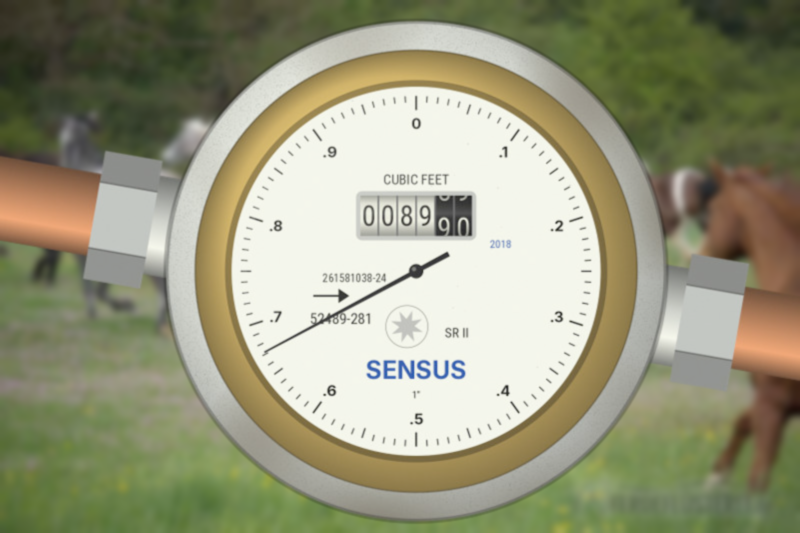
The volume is 8989.67; ft³
